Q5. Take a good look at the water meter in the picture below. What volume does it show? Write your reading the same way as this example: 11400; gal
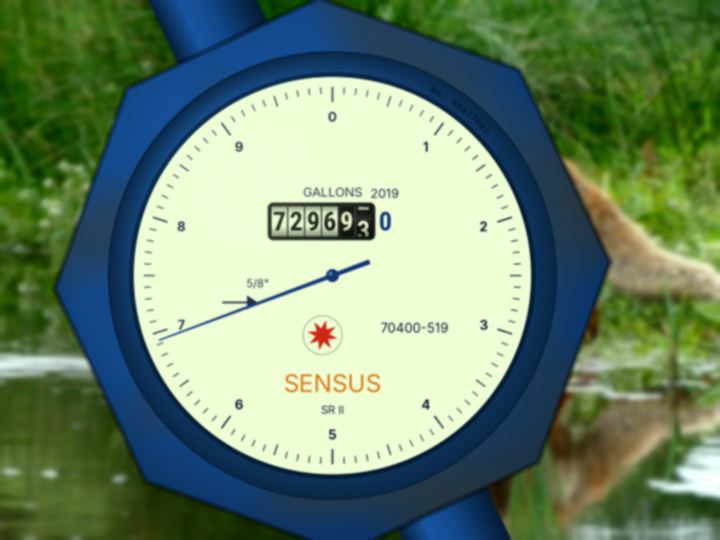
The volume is 7296926.9; gal
